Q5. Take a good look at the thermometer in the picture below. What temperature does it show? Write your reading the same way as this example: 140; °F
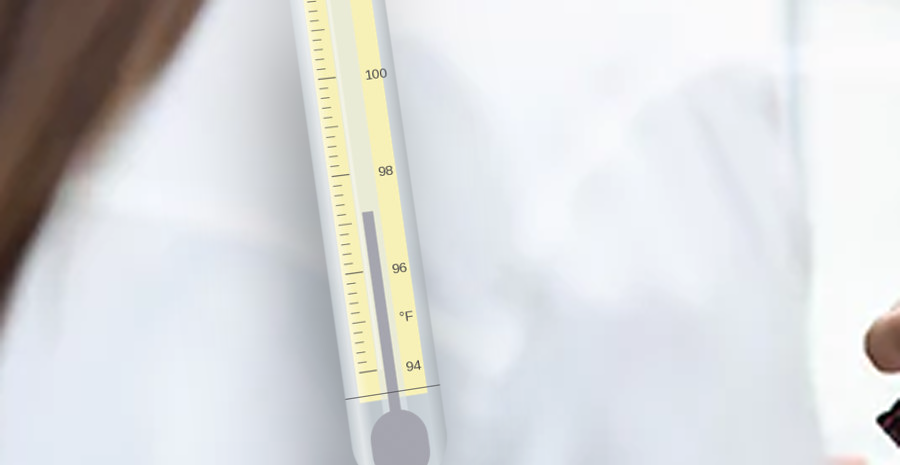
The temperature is 97.2; °F
